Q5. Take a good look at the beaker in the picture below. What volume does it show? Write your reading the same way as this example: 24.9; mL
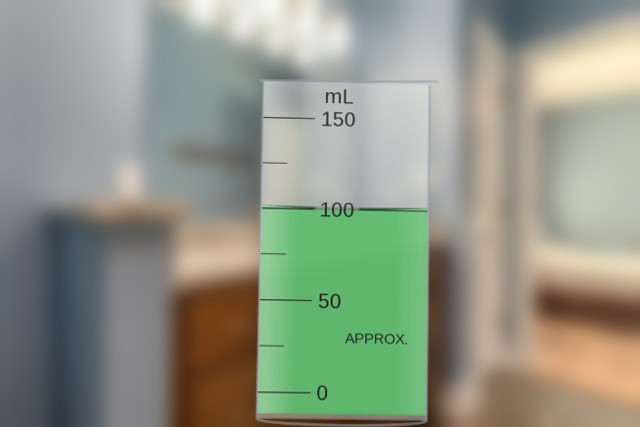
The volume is 100; mL
